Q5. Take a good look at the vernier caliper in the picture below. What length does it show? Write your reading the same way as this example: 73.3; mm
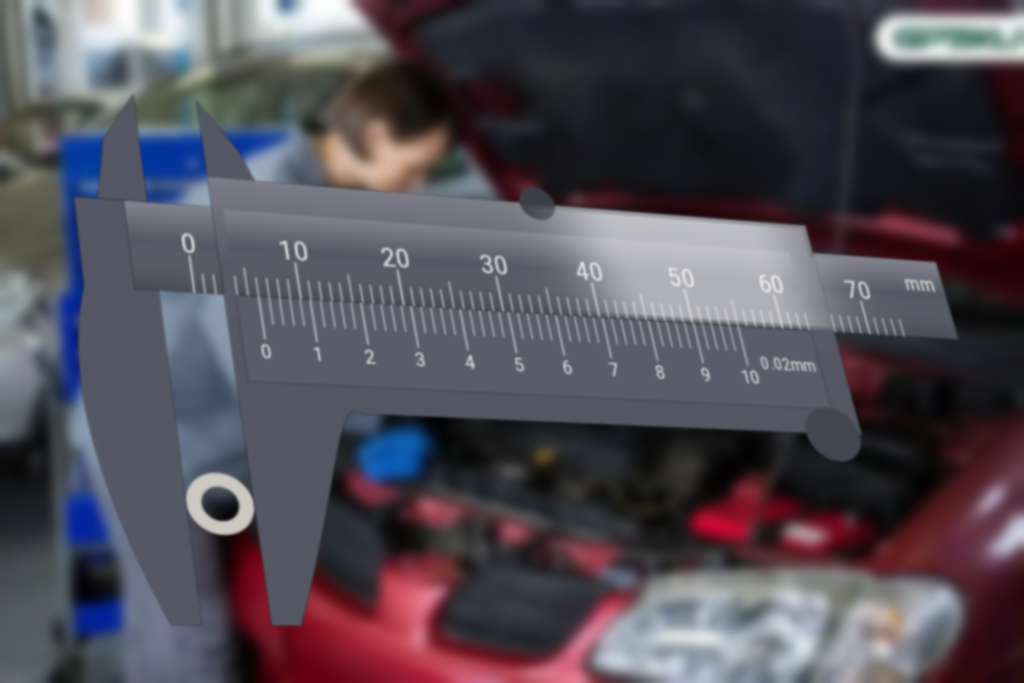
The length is 6.0; mm
